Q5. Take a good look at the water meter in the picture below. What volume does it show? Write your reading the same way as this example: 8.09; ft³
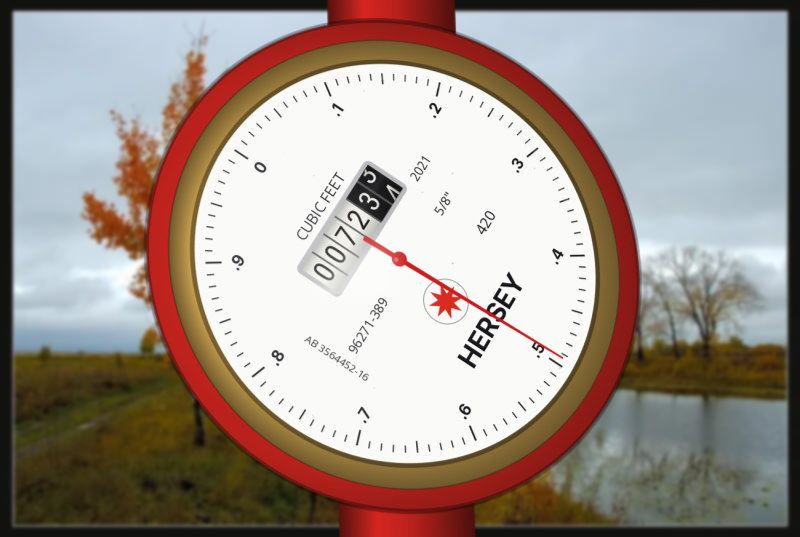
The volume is 7233.49; ft³
